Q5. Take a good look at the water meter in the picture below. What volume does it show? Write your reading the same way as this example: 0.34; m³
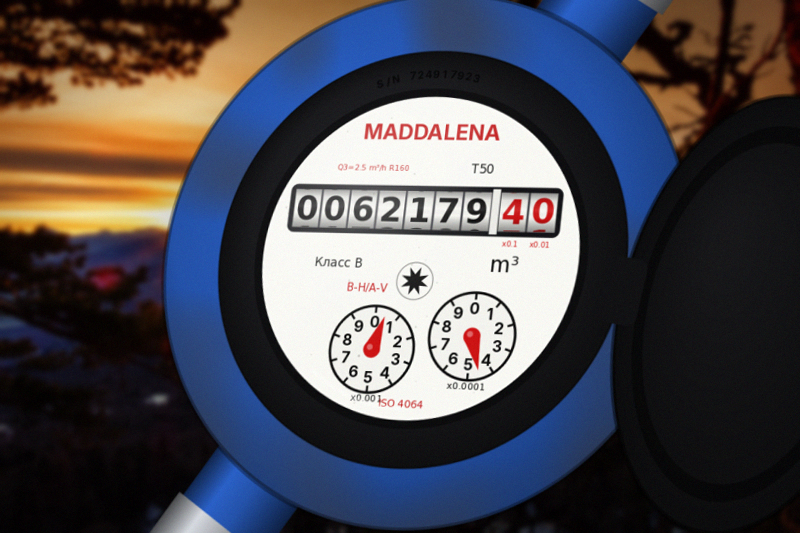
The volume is 62179.4004; m³
